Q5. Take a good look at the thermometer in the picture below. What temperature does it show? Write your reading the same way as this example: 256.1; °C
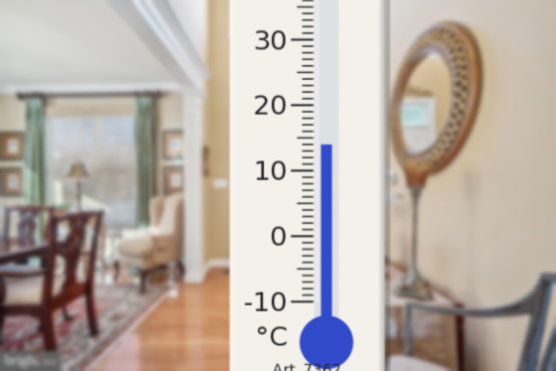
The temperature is 14; °C
